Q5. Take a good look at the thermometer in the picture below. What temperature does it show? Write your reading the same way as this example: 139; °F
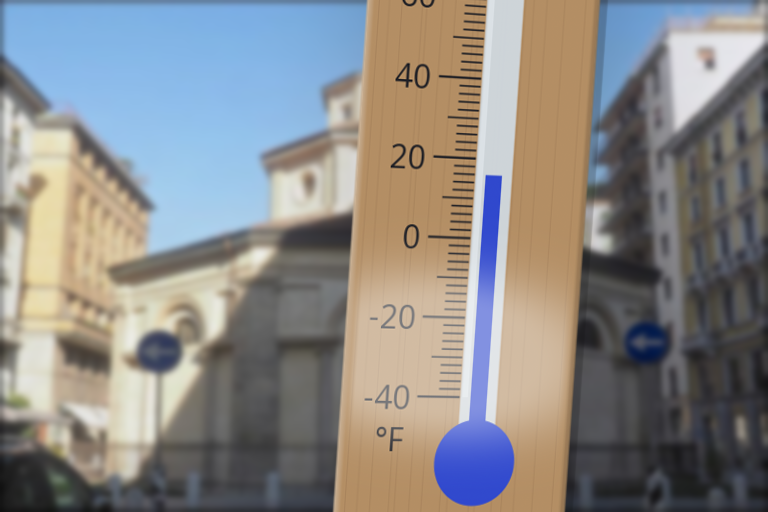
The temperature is 16; °F
